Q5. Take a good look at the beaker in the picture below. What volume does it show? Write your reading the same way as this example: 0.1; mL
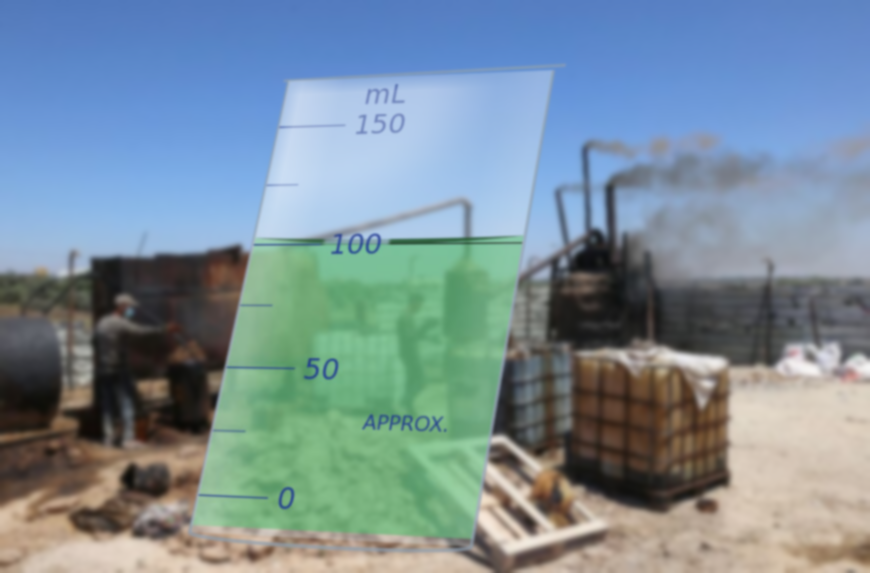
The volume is 100; mL
